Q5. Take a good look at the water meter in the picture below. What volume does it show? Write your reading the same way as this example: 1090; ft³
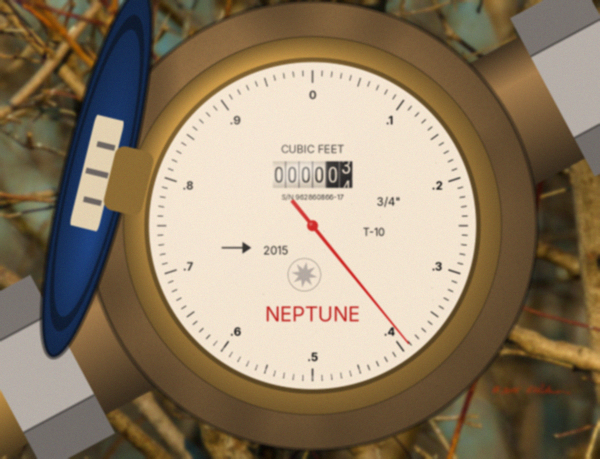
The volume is 3.39; ft³
